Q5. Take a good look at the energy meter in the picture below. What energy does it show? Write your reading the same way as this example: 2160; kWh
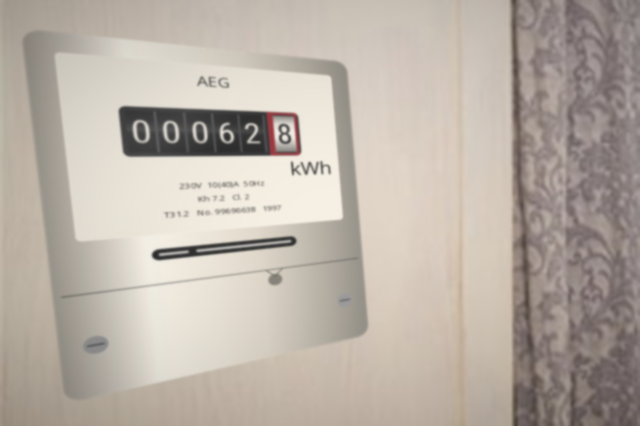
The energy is 62.8; kWh
